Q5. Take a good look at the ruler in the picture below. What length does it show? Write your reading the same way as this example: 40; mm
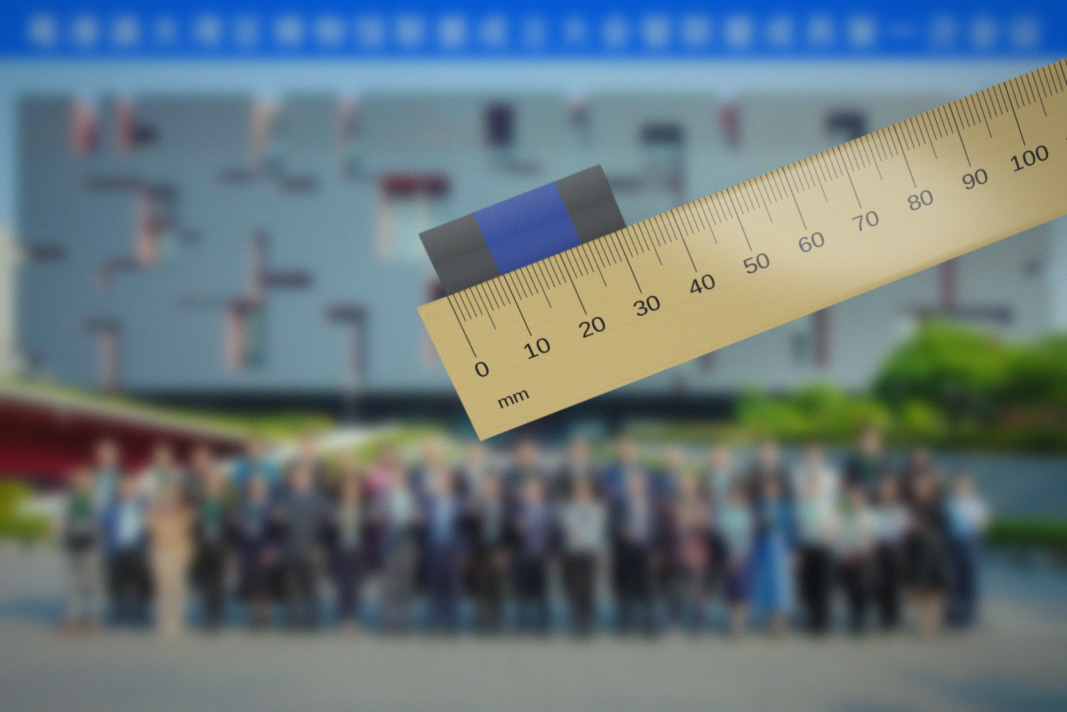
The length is 32; mm
